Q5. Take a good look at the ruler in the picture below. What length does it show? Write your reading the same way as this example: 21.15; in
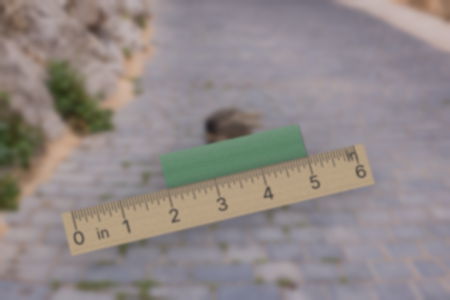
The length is 3; in
